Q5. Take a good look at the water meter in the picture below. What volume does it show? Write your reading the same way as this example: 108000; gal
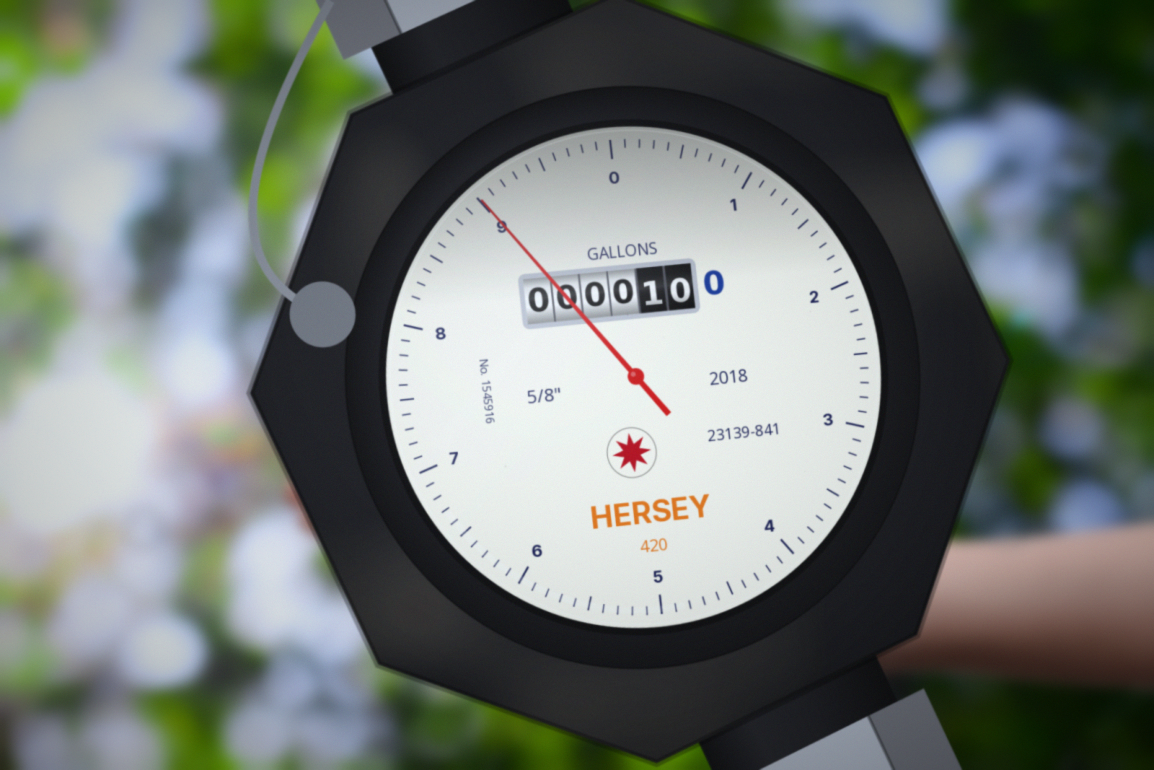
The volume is 99.0; gal
